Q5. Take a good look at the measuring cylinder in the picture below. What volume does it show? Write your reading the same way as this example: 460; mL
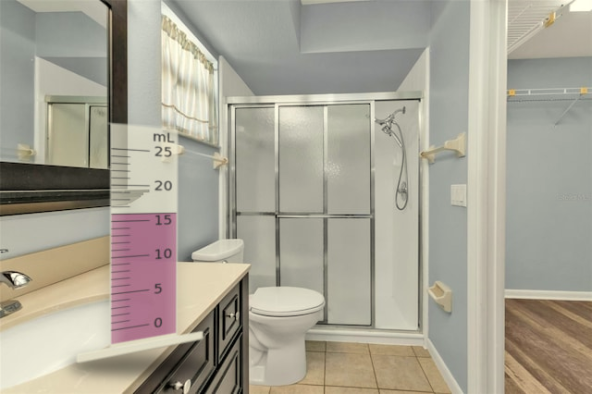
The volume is 16; mL
